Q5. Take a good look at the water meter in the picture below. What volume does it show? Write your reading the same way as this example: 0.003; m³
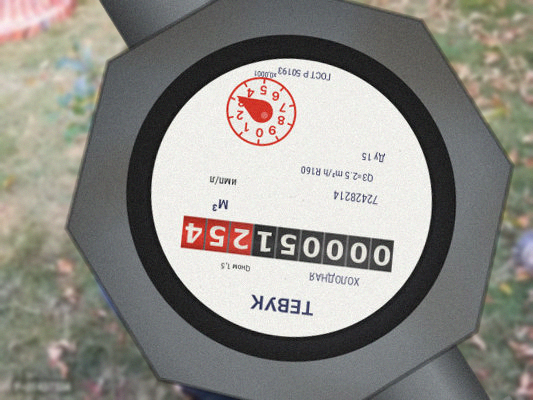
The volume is 51.2543; m³
